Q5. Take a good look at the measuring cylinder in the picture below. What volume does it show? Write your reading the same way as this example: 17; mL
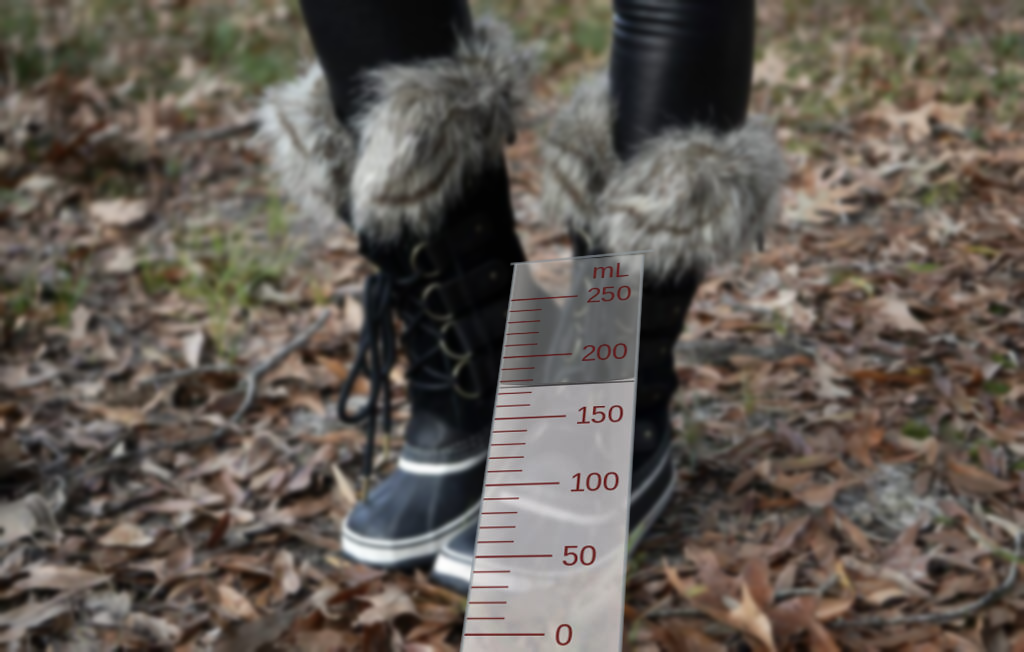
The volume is 175; mL
